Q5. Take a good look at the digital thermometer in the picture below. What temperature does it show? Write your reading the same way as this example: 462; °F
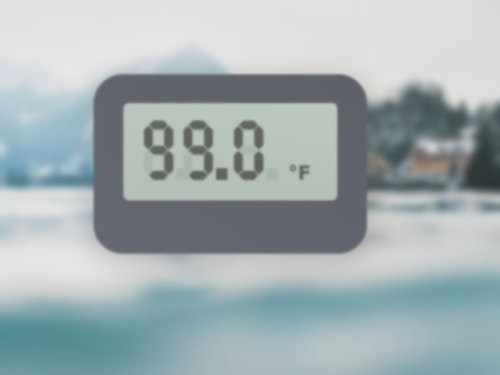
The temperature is 99.0; °F
